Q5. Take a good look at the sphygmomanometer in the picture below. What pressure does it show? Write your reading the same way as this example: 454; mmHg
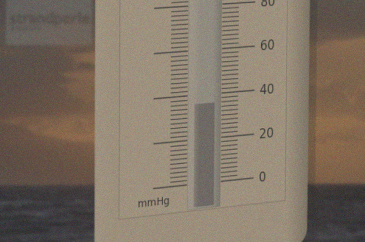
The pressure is 36; mmHg
